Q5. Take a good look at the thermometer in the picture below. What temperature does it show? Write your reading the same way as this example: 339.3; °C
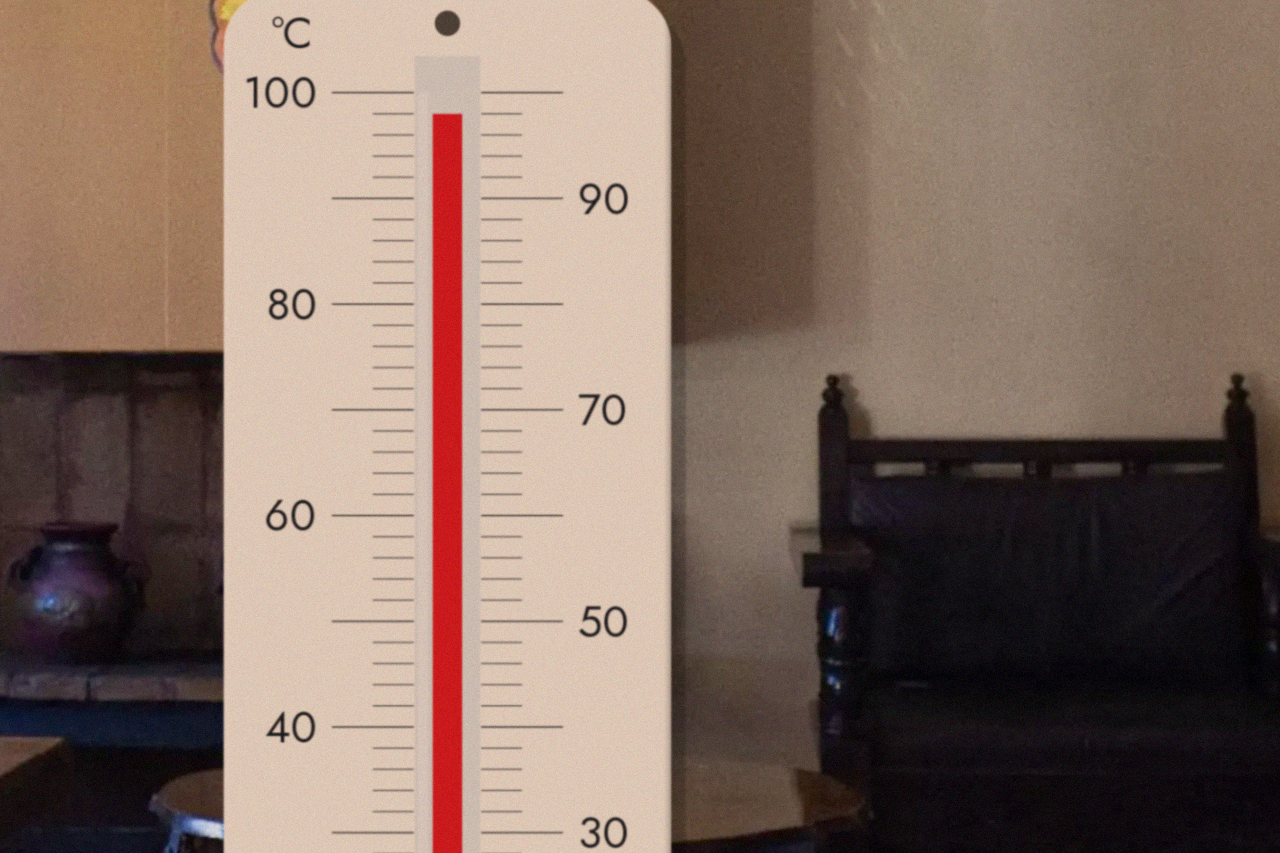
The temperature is 98; °C
